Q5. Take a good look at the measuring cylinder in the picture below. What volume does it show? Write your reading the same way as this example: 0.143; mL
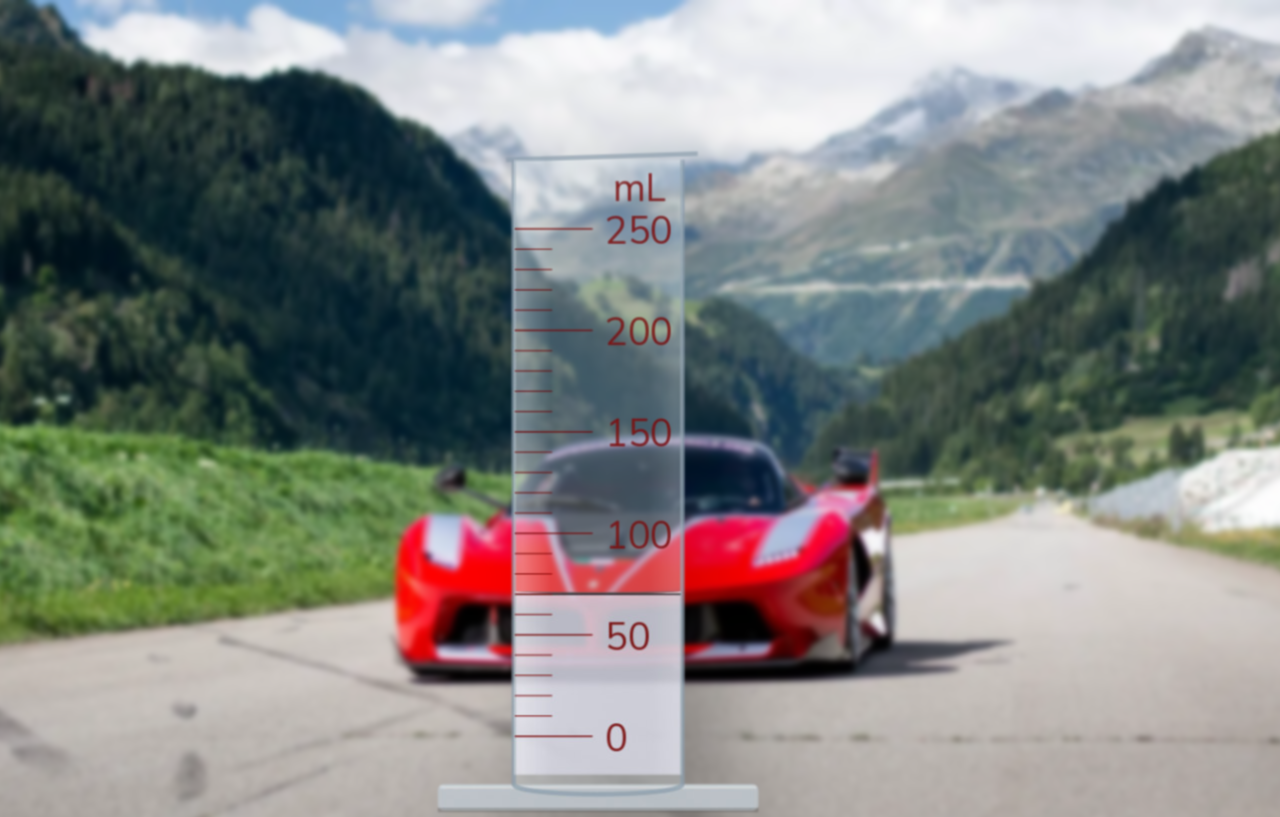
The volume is 70; mL
